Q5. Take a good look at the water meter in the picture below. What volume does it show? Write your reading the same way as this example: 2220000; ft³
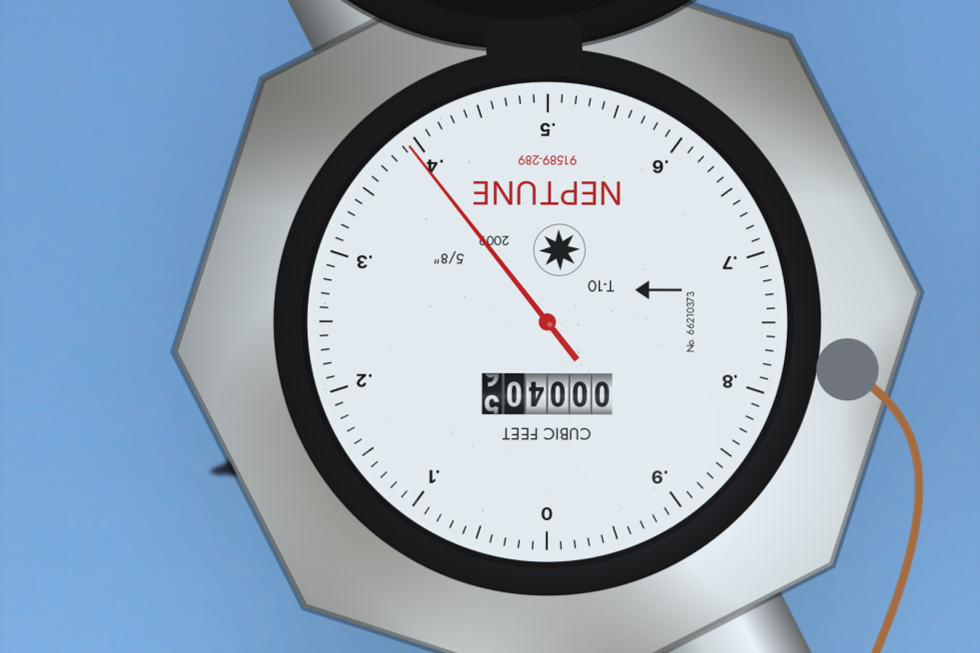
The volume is 405.39; ft³
